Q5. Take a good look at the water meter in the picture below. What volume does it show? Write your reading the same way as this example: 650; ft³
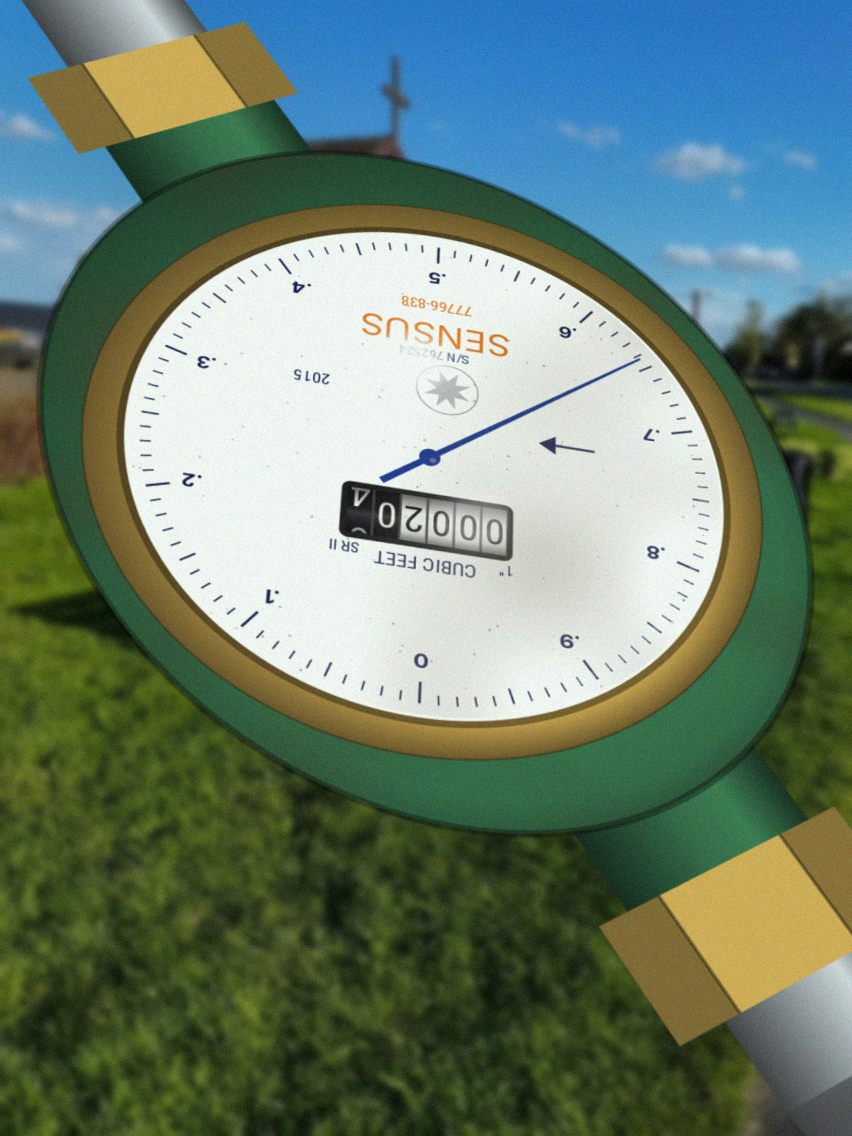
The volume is 203.64; ft³
